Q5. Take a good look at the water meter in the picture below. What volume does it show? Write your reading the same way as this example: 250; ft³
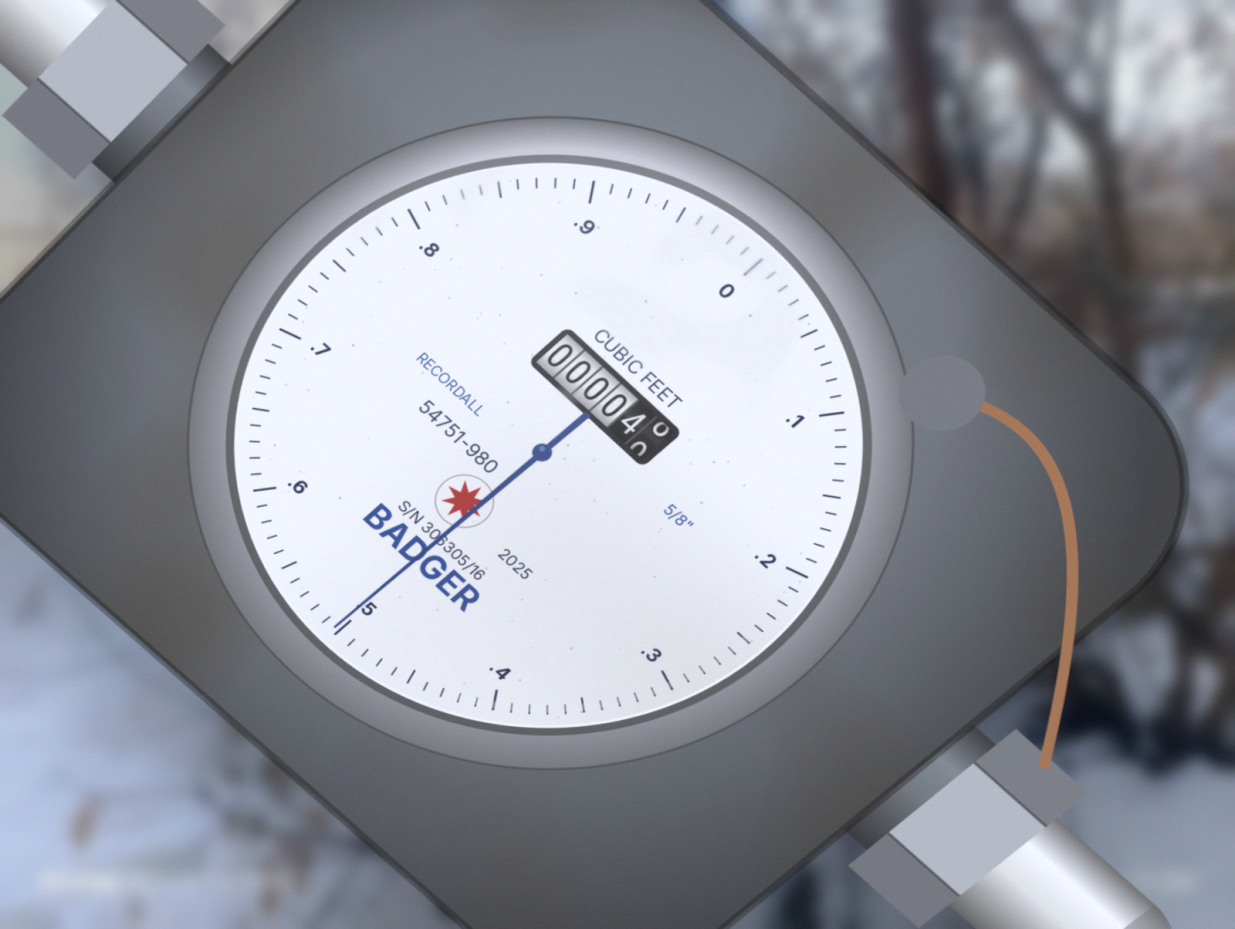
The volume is 48.50; ft³
